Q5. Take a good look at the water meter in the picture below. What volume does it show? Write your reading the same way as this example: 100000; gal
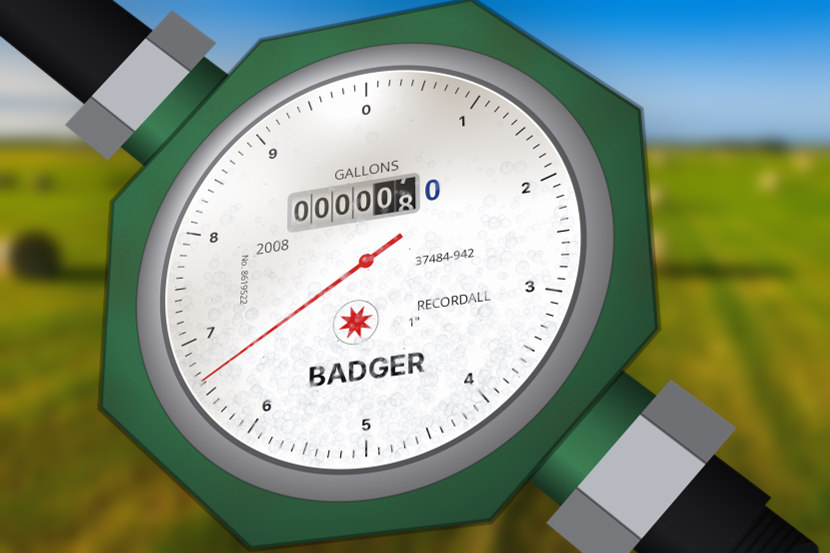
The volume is 76.6; gal
